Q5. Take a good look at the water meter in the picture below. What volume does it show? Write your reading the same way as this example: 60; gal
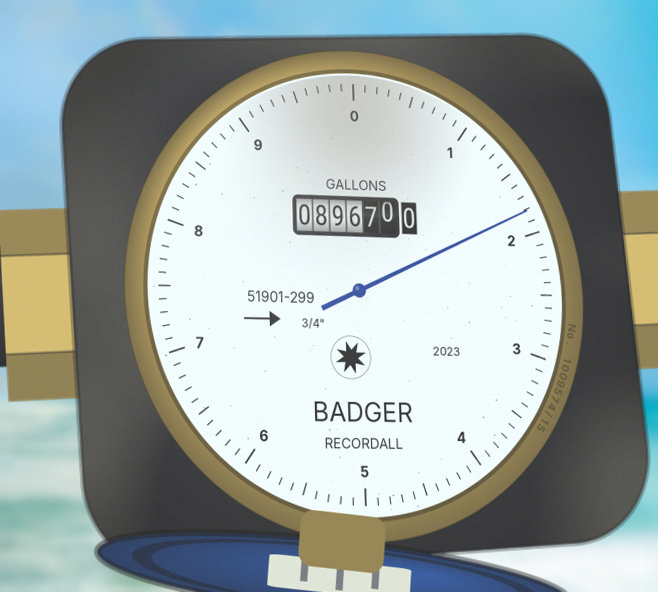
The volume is 896701.8; gal
